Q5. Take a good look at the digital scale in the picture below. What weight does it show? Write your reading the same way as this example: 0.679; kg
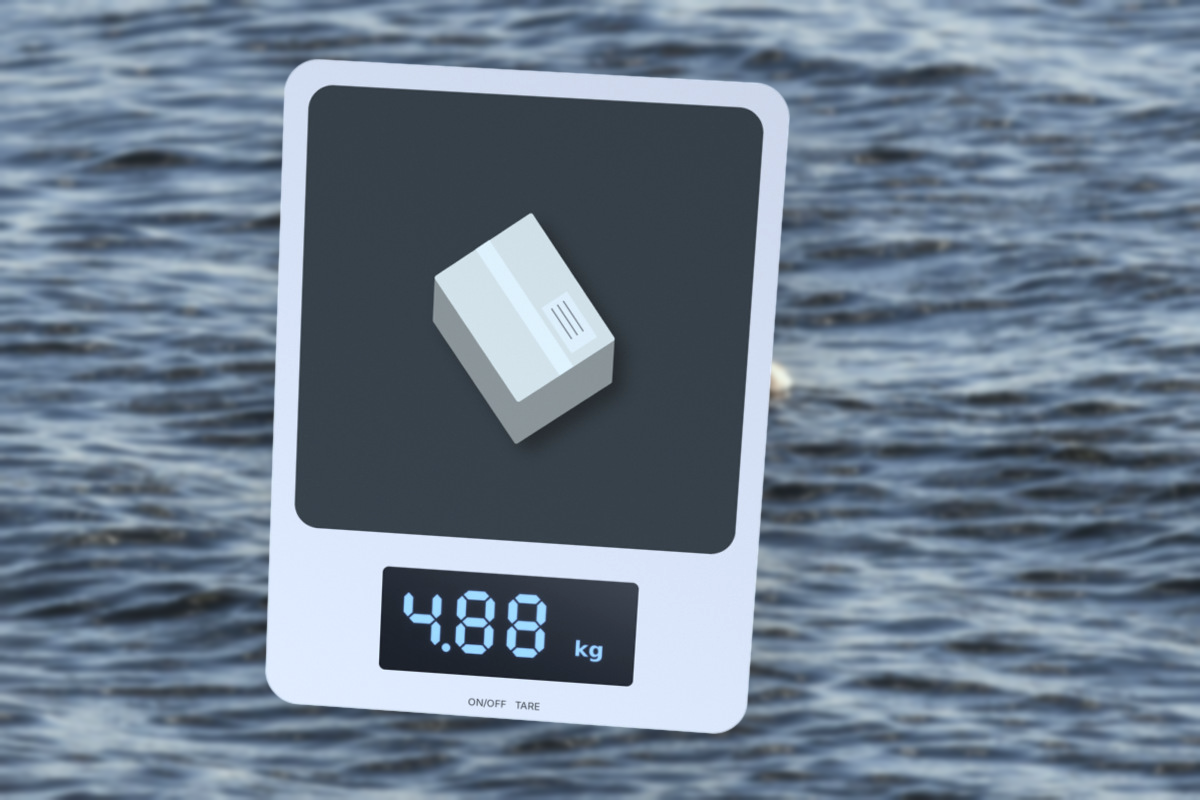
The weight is 4.88; kg
